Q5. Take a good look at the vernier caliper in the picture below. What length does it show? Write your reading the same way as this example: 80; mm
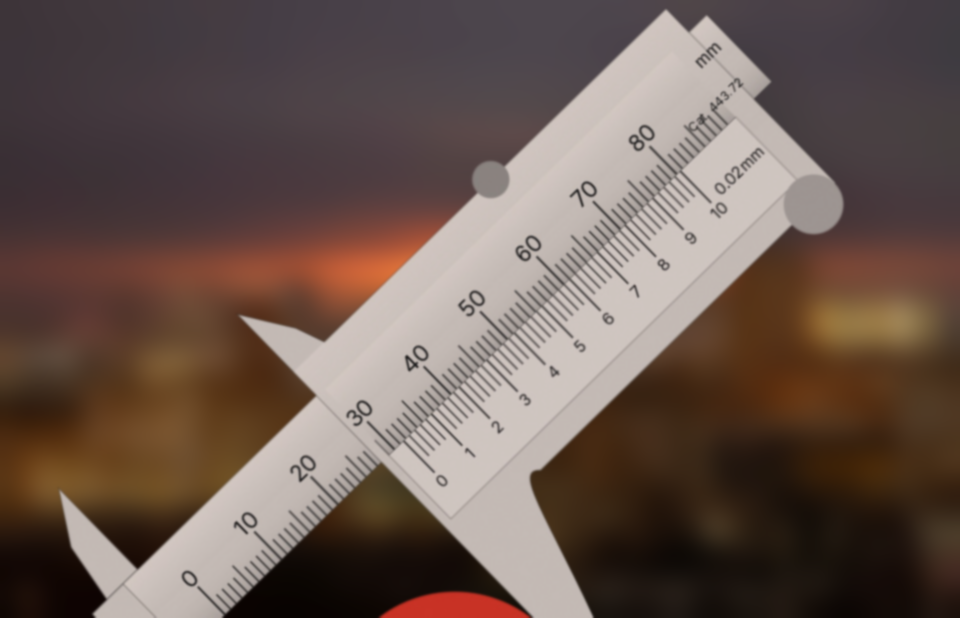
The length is 31.6; mm
